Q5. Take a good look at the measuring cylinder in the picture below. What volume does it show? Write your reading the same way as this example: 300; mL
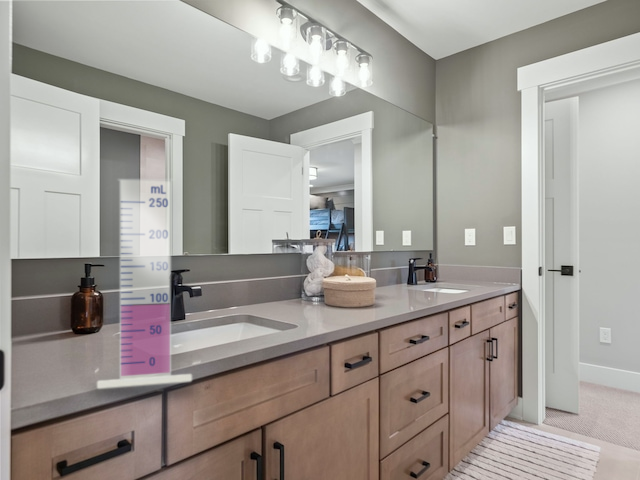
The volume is 90; mL
